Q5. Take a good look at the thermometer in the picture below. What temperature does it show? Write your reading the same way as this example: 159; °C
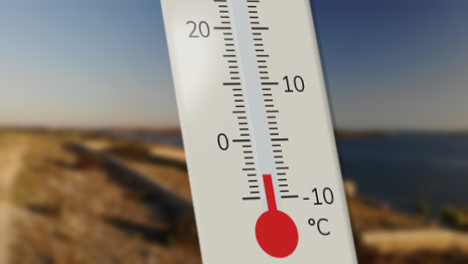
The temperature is -6; °C
